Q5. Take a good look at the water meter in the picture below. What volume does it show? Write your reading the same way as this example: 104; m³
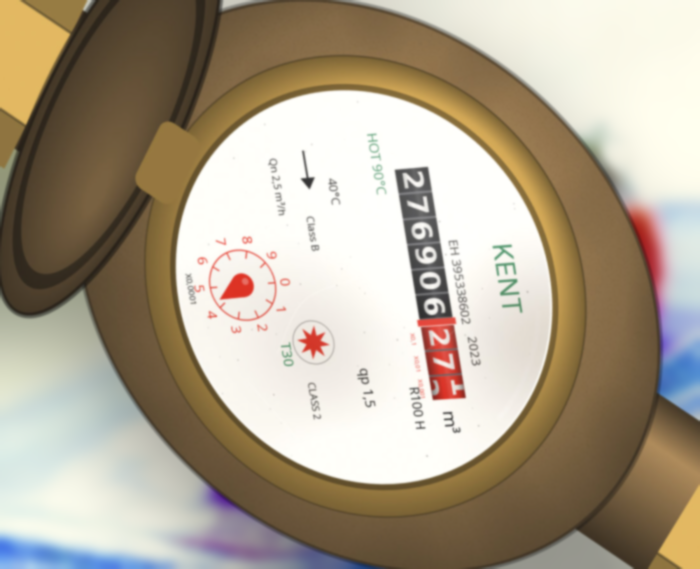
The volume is 276906.2714; m³
